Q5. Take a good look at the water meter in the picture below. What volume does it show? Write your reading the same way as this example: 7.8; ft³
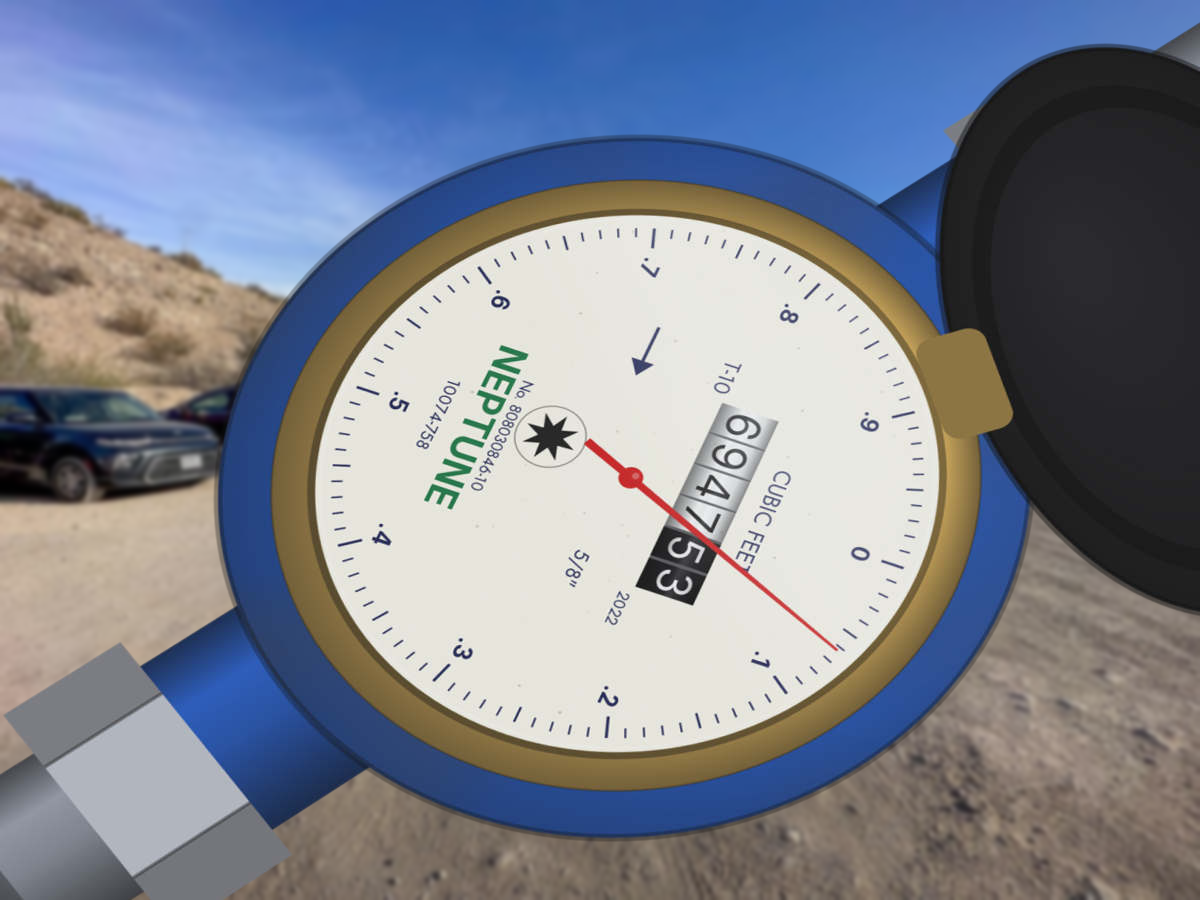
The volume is 694753.06; ft³
